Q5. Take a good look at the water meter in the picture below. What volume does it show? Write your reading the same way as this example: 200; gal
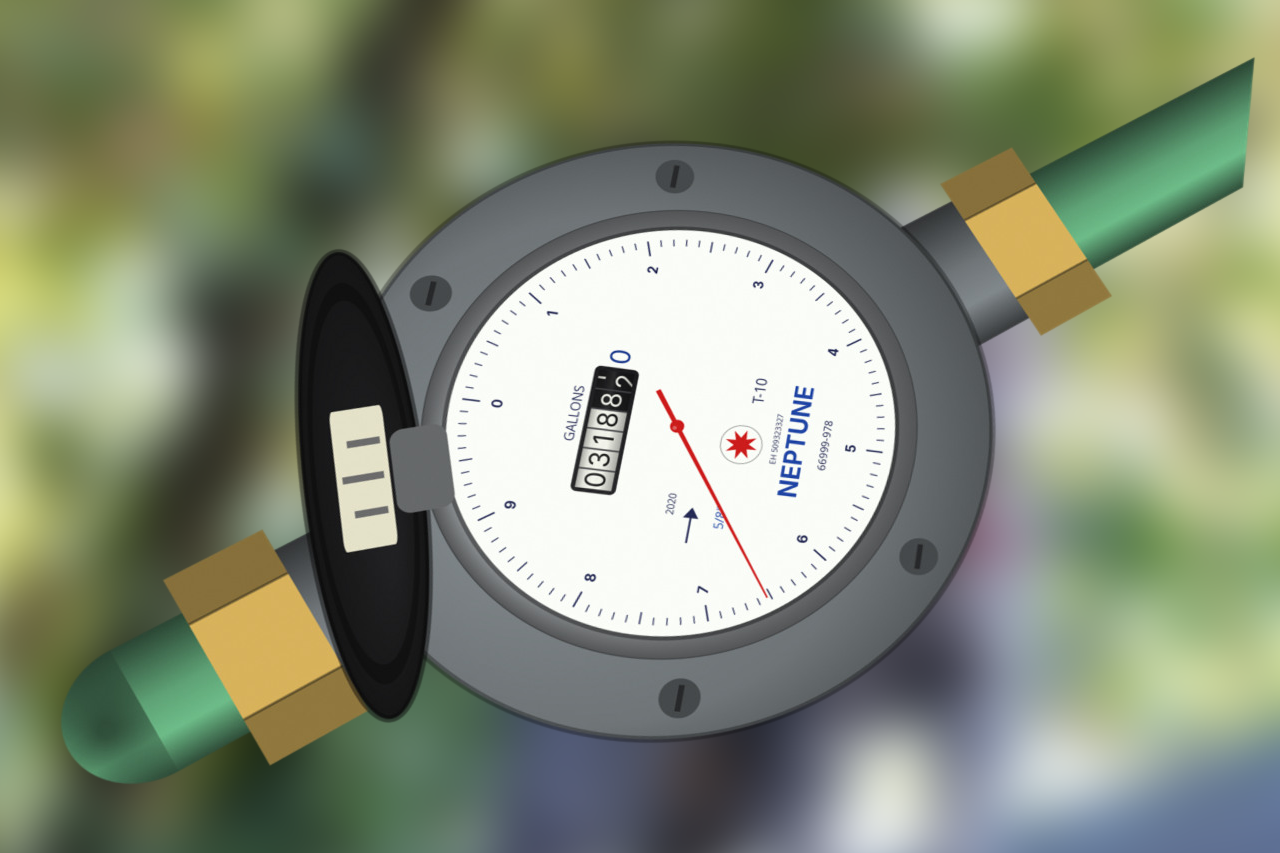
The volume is 318816.5; gal
